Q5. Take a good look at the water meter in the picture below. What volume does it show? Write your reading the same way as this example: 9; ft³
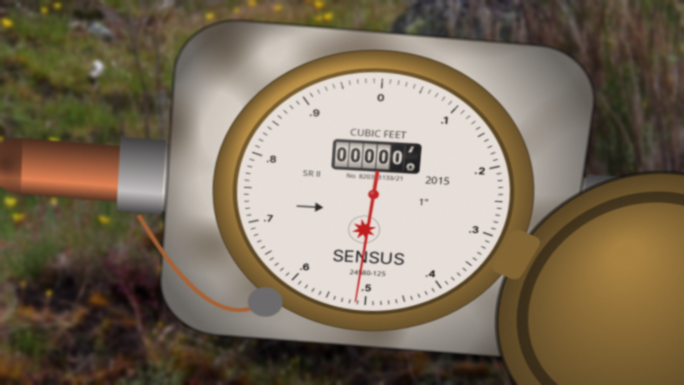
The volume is 7.51; ft³
